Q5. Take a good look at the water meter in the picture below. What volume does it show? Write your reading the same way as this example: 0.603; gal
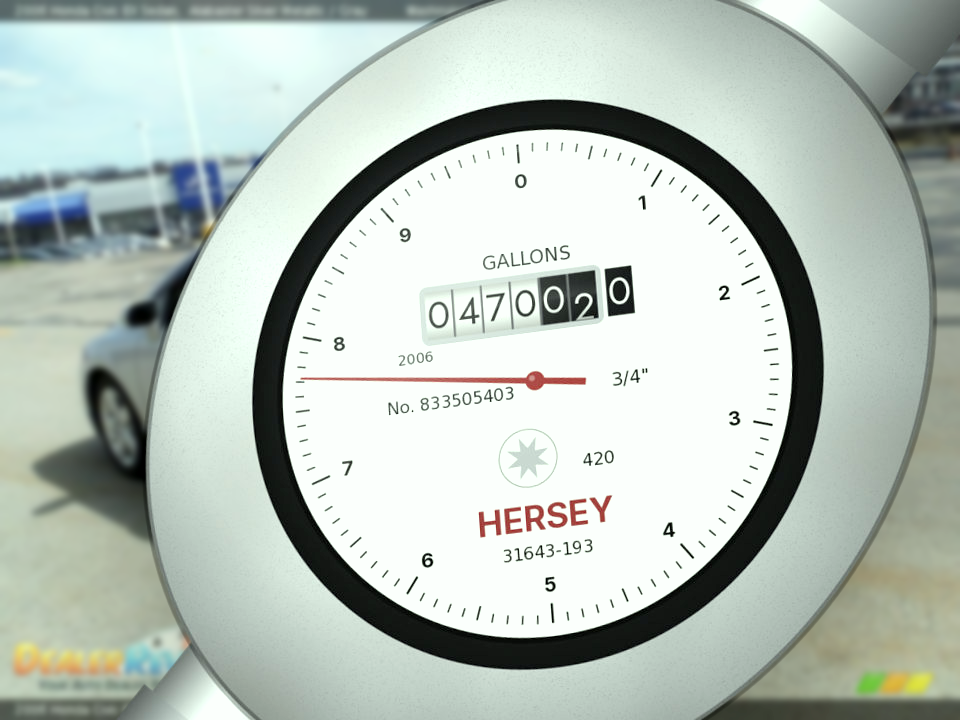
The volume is 470017.7; gal
